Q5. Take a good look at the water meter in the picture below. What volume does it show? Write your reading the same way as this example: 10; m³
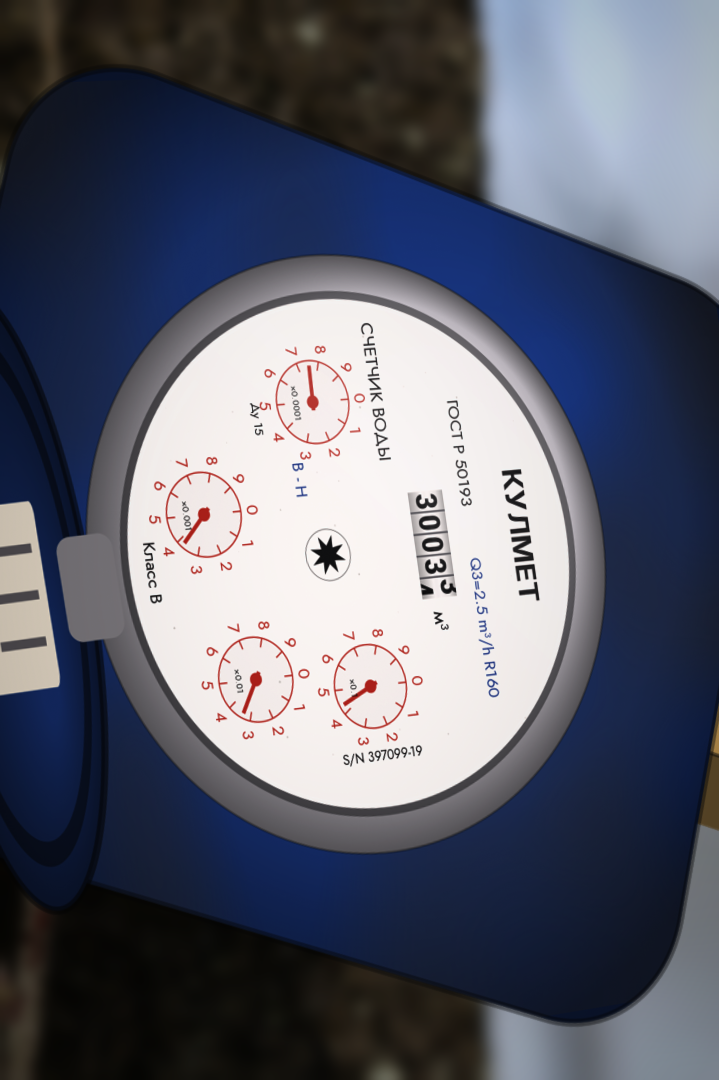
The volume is 30033.4337; m³
